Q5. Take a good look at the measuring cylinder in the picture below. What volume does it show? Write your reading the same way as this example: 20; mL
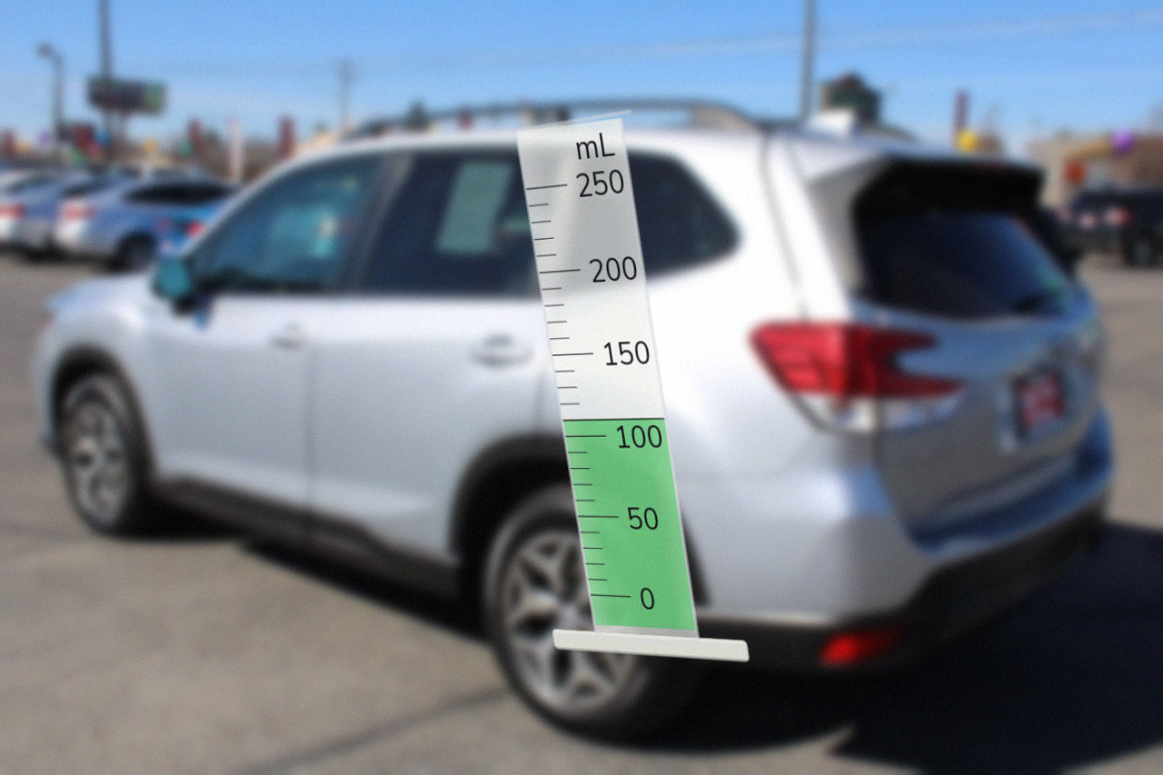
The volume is 110; mL
